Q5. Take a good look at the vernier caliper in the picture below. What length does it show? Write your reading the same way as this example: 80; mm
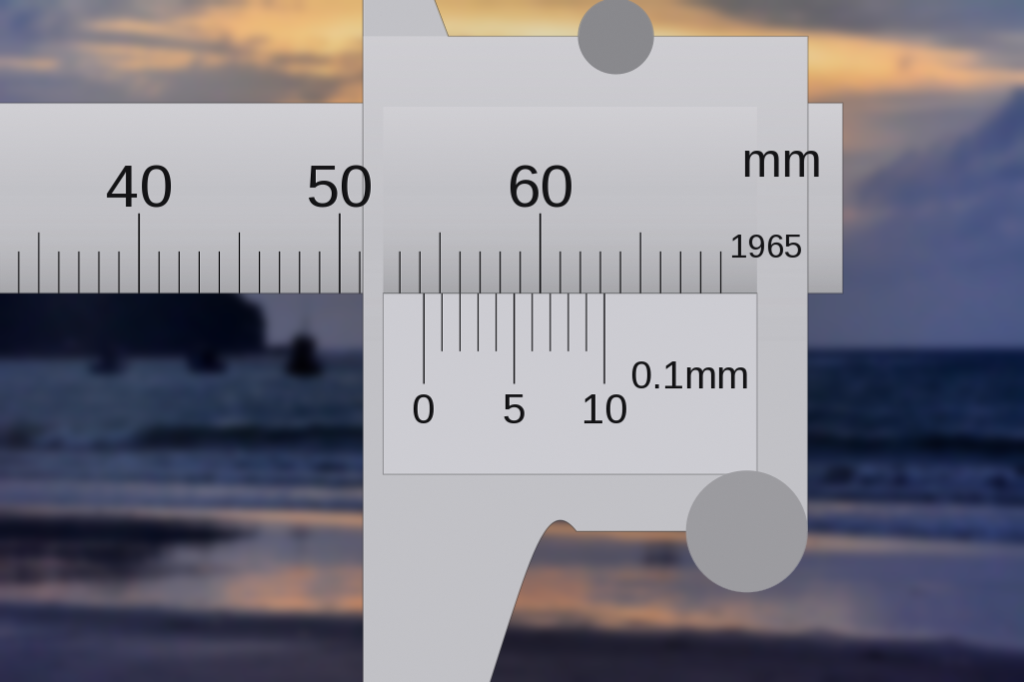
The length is 54.2; mm
